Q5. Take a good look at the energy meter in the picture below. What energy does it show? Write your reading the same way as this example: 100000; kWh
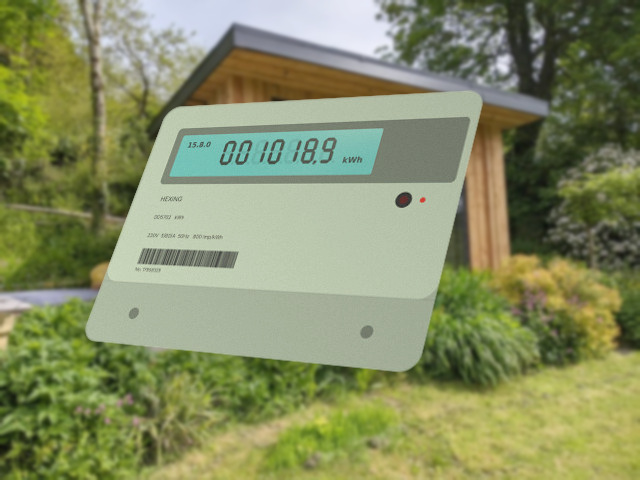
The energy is 1018.9; kWh
